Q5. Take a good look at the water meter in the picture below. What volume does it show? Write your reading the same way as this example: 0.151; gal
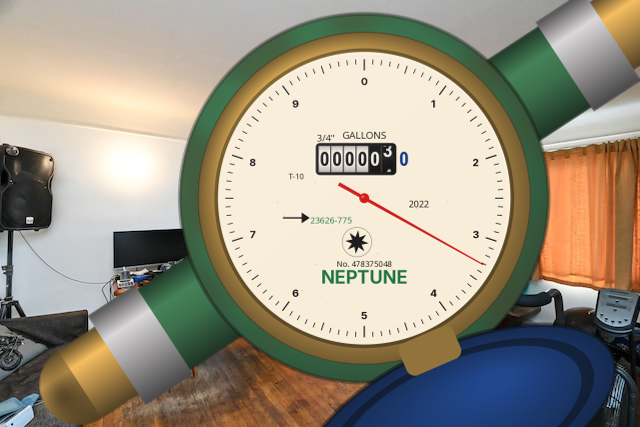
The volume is 33.3; gal
